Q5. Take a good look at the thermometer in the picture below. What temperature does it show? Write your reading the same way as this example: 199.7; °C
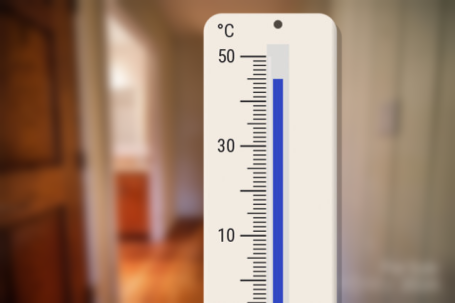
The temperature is 45; °C
